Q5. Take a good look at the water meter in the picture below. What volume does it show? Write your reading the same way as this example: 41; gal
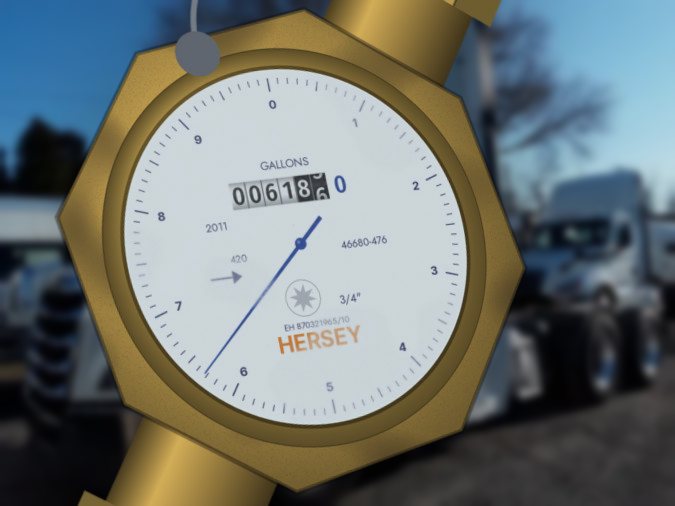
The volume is 61856.3; gal
